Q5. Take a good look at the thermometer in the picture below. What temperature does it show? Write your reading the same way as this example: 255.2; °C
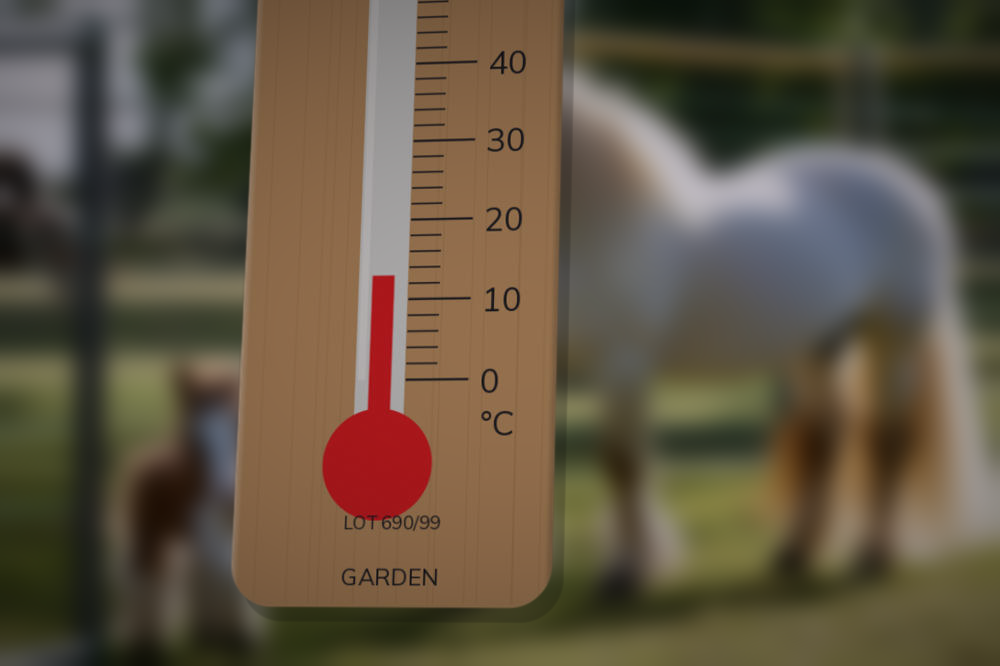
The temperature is 13; °C
